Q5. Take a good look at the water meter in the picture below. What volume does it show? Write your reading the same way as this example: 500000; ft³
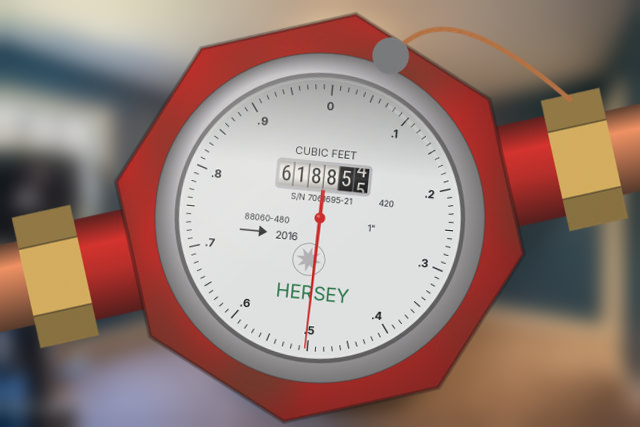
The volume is 618854.50; ft³
